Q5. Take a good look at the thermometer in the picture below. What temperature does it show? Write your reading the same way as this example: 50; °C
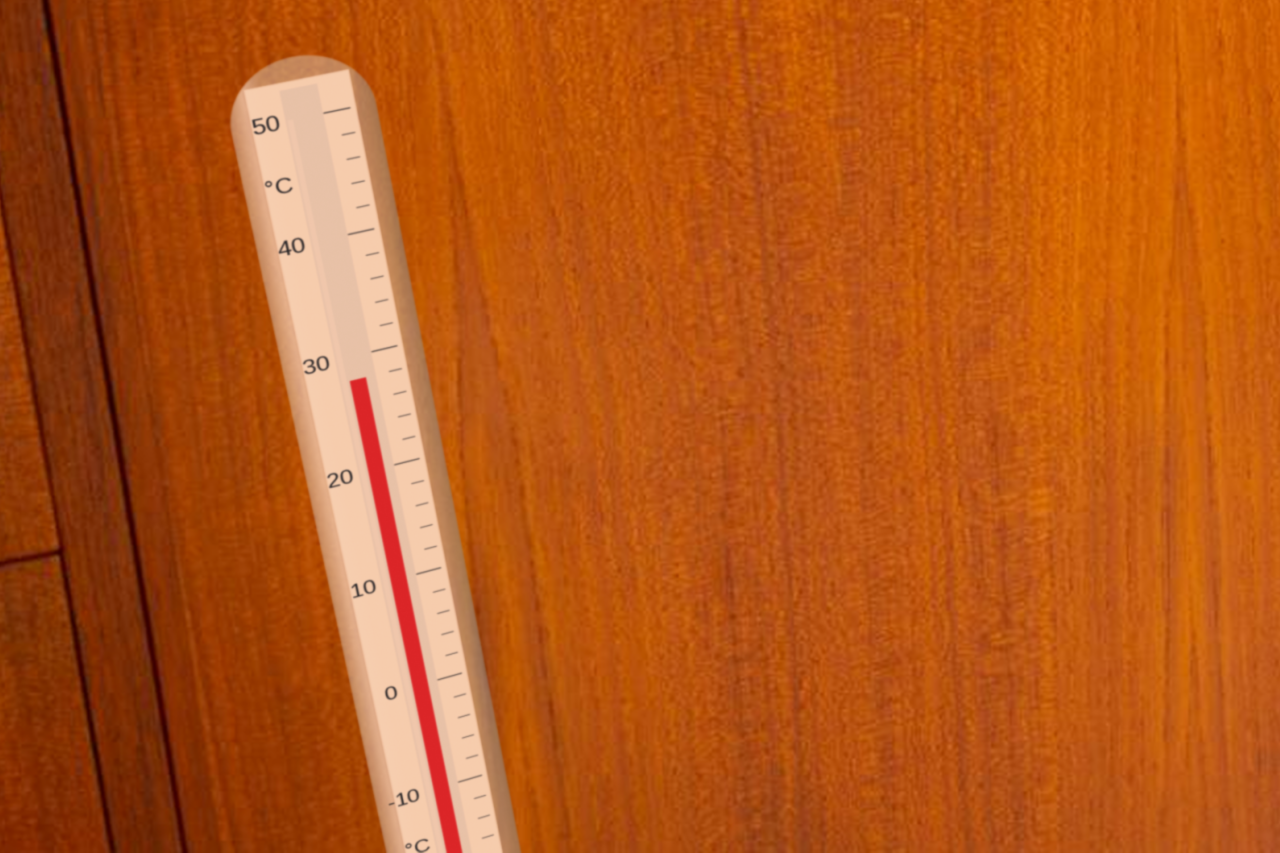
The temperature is 28; °C
